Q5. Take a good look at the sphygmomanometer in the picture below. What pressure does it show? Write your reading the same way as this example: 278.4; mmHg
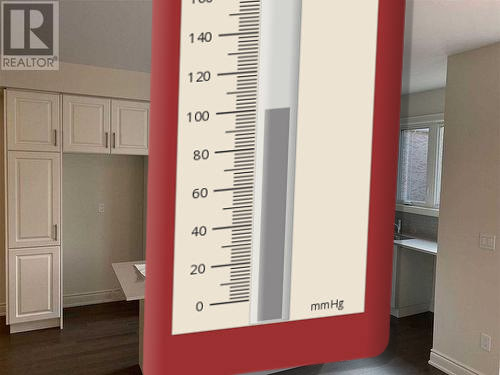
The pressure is 100; mmHg
